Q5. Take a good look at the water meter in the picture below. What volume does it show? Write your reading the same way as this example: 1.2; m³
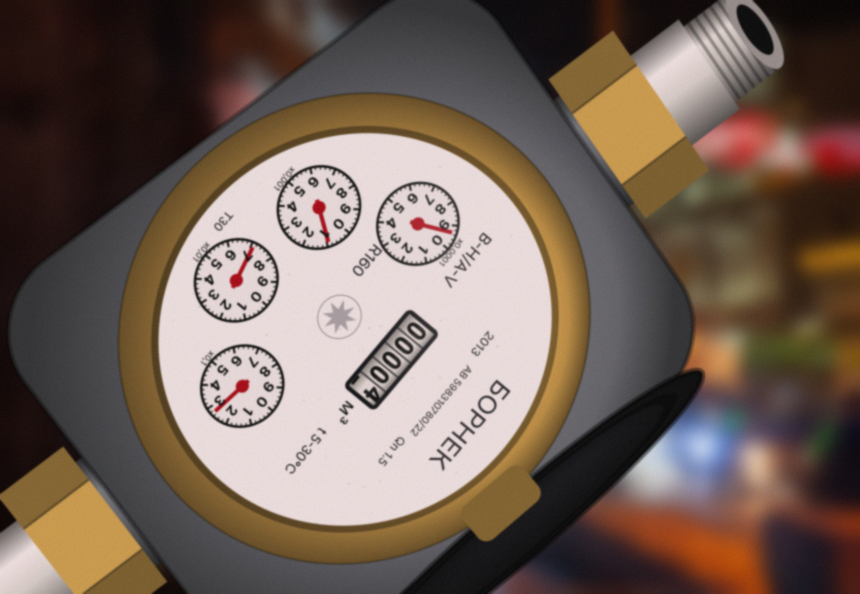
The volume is 4.2709; m³
